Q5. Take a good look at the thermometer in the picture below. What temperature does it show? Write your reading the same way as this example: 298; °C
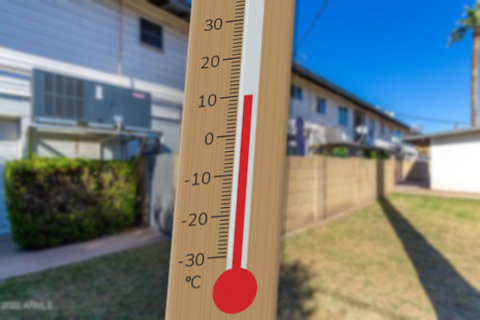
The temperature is 10; °C
